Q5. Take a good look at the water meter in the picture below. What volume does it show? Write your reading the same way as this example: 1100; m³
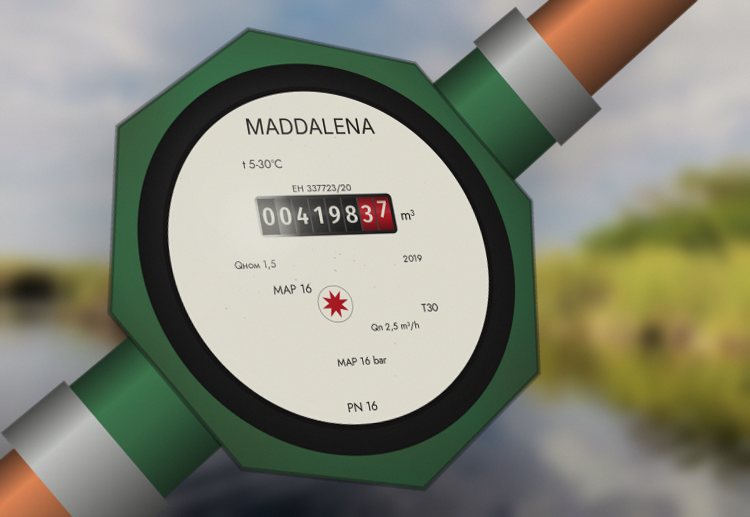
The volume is 4198.37; m³
